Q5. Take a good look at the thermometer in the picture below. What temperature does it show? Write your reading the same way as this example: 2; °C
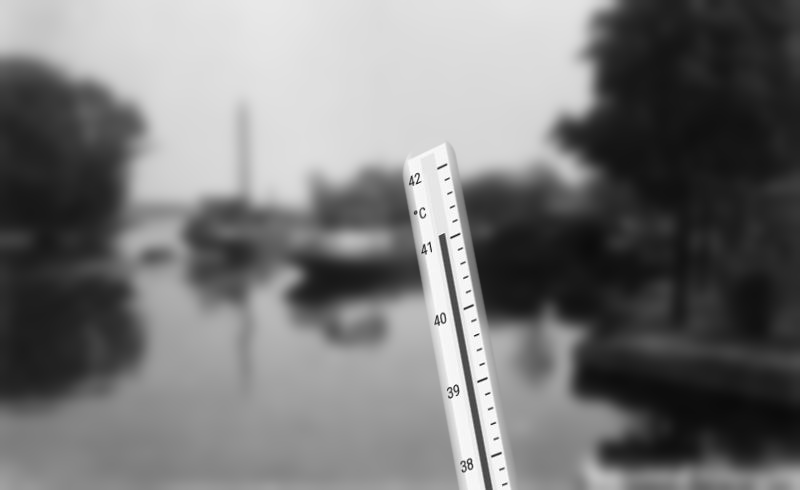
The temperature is 41.1; °C
